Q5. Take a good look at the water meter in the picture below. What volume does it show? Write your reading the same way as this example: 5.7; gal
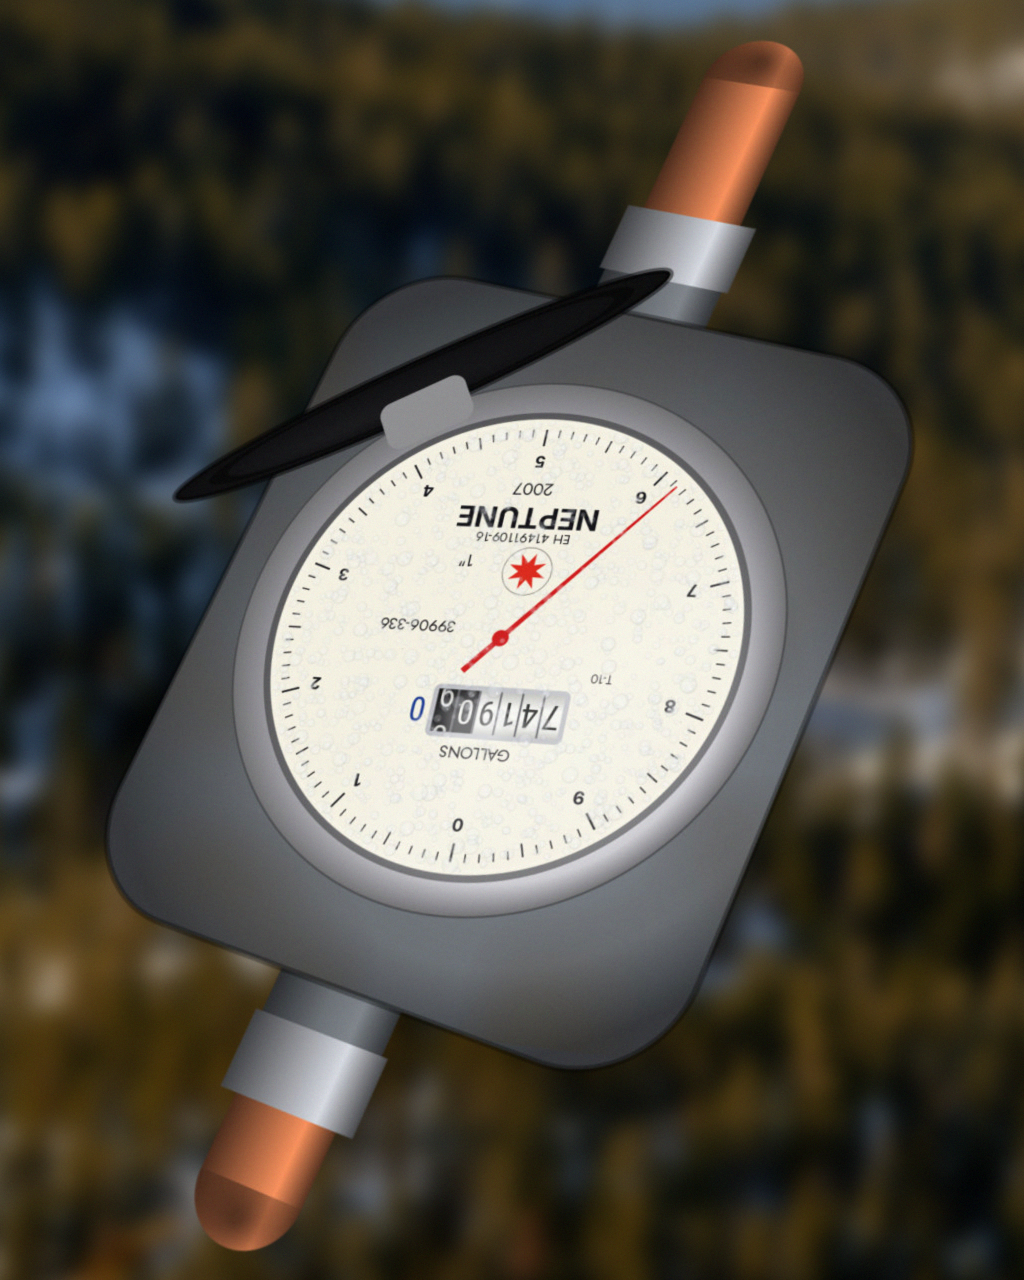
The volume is 7419086.1; gal
